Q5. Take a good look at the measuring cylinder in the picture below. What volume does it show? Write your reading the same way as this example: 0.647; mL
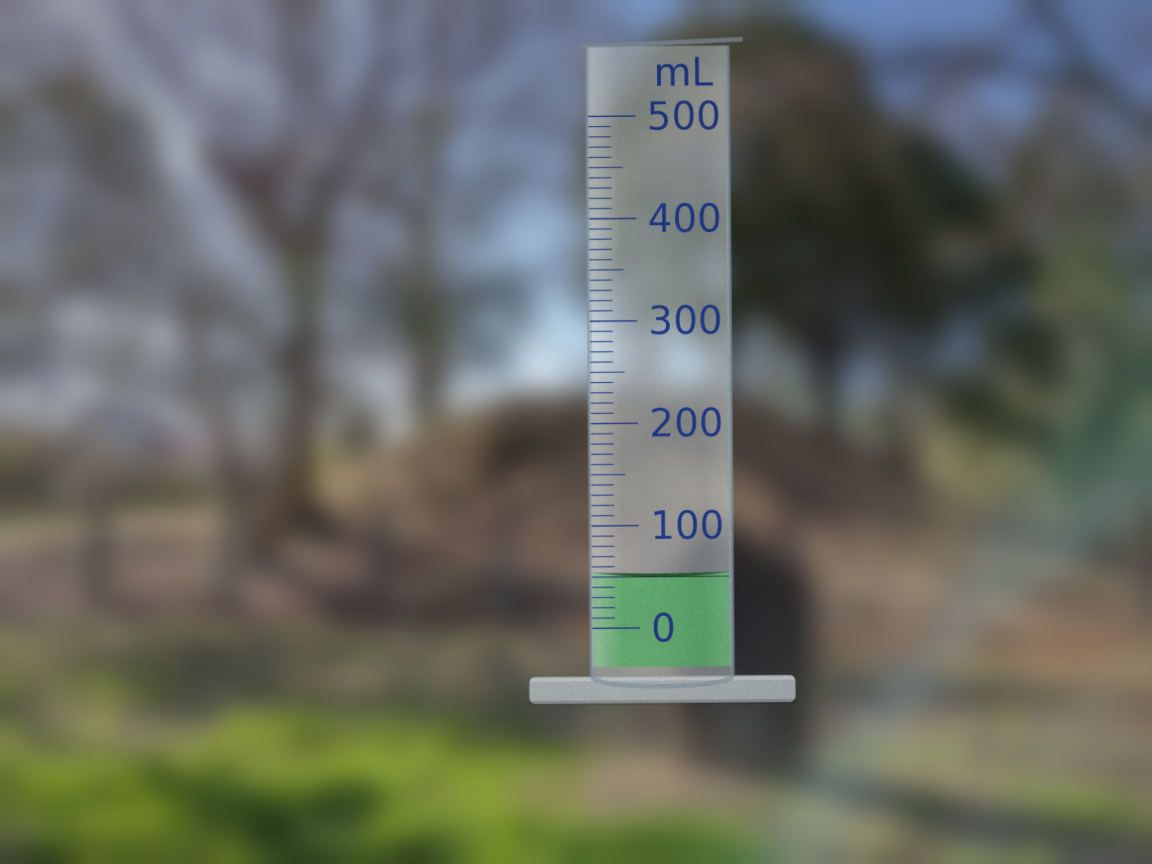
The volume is 50; mL
